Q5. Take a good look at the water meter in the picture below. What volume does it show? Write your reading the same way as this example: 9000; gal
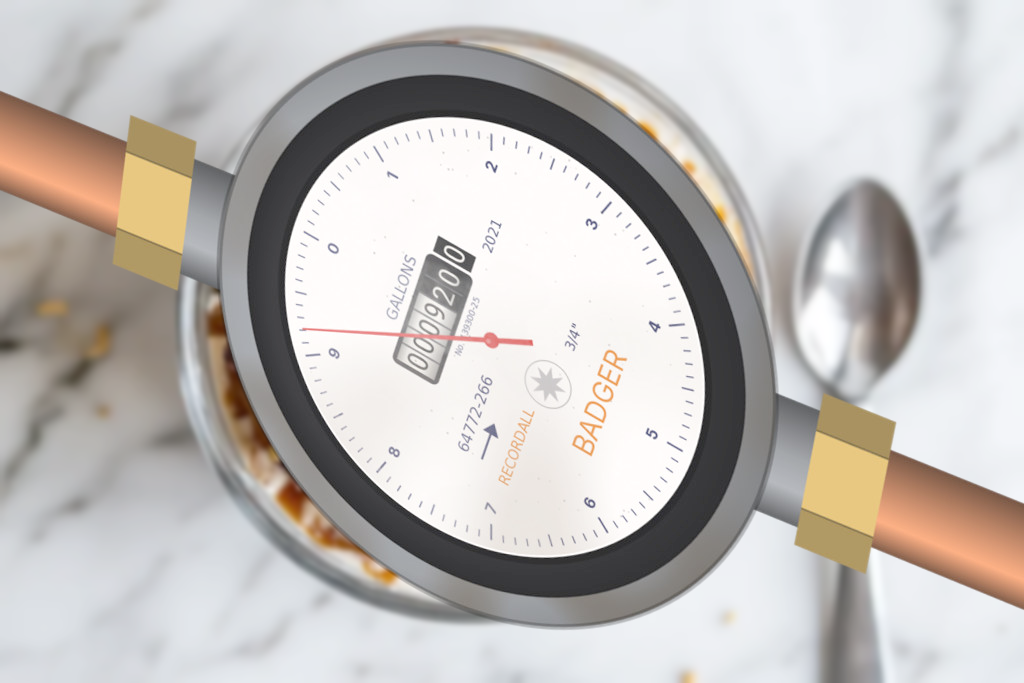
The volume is 9199.2; gal
